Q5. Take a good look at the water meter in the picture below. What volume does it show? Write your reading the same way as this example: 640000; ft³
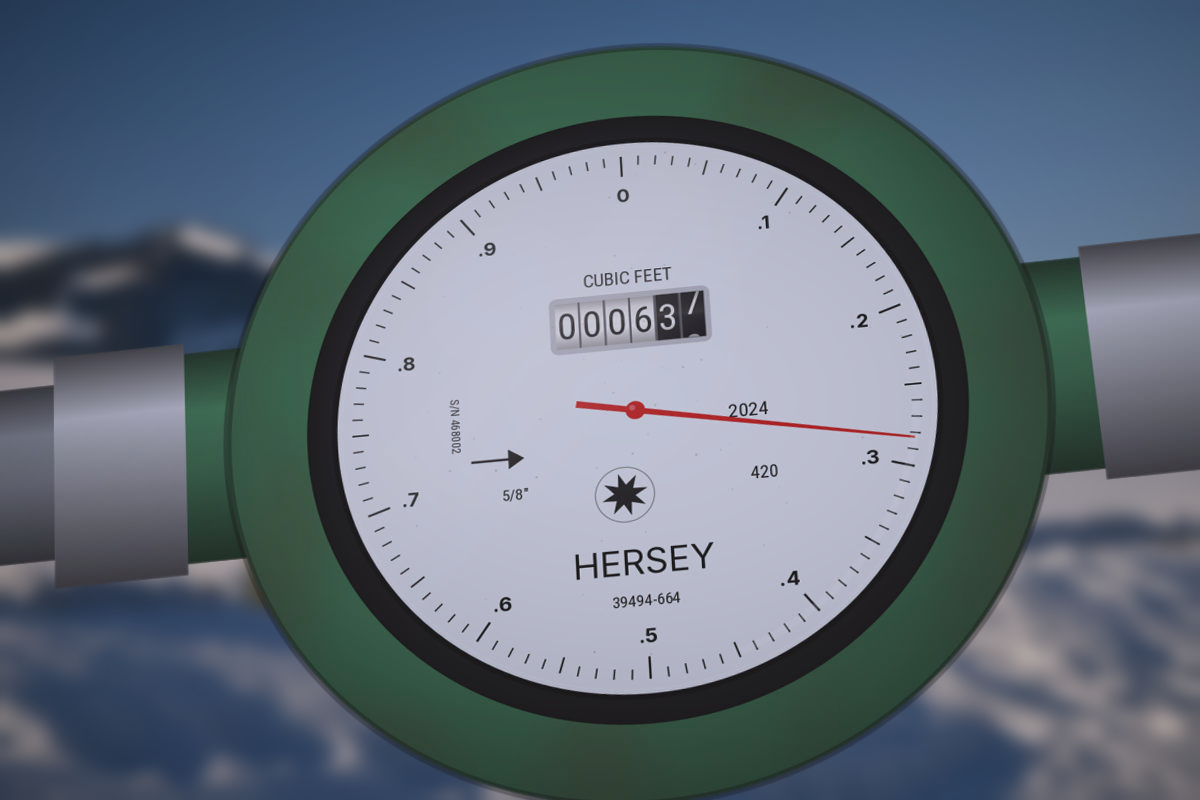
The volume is 637.28; ft³
